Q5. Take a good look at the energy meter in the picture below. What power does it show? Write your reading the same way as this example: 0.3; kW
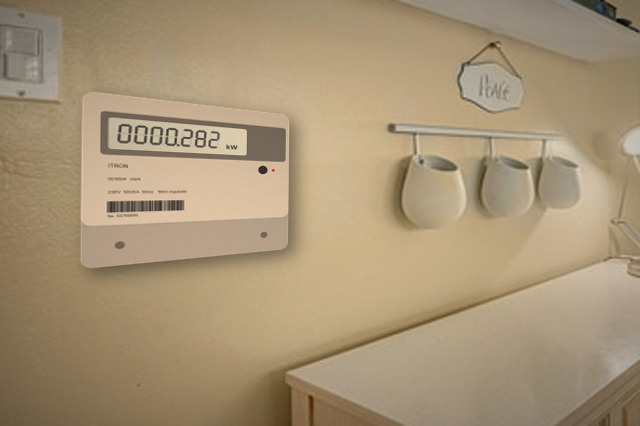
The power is 0.282; kW
